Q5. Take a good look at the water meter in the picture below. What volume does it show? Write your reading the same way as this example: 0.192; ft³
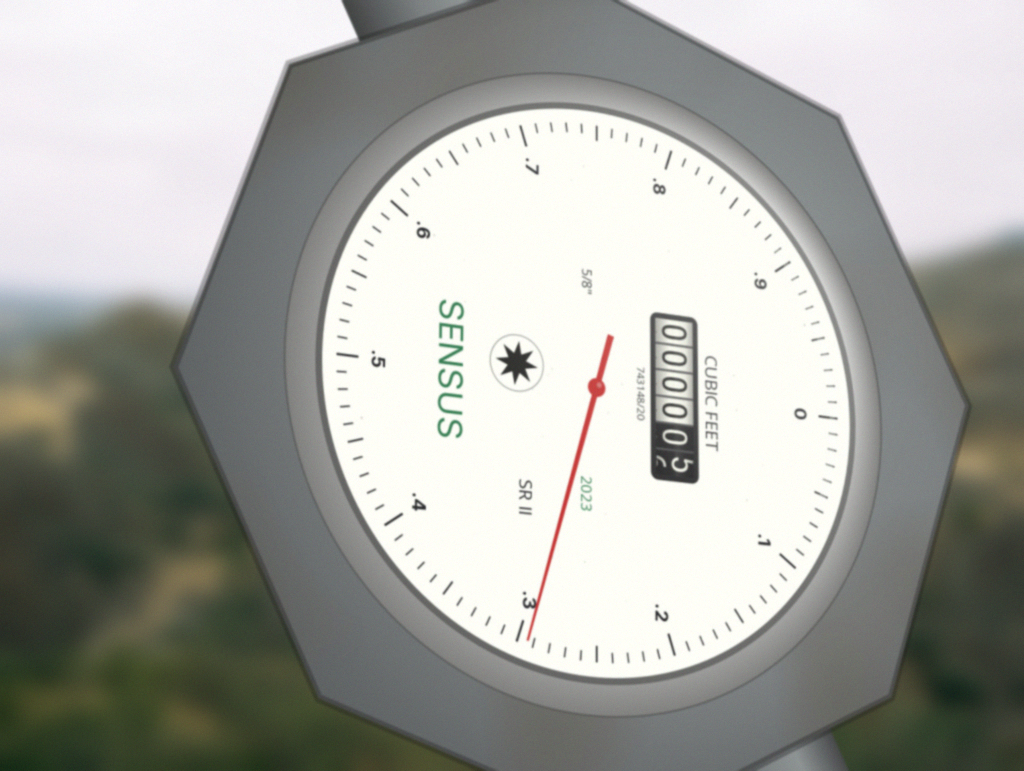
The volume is 5.29; ft³
